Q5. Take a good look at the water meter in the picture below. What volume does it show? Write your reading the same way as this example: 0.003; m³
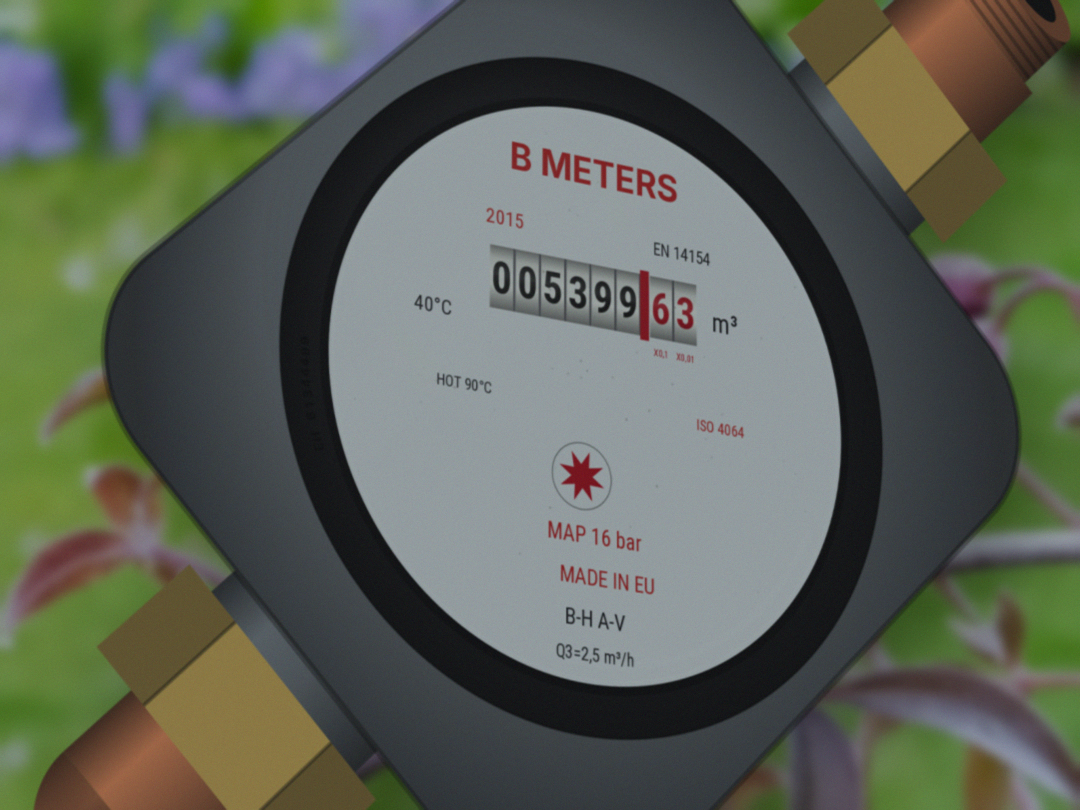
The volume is 5399.63; m³
